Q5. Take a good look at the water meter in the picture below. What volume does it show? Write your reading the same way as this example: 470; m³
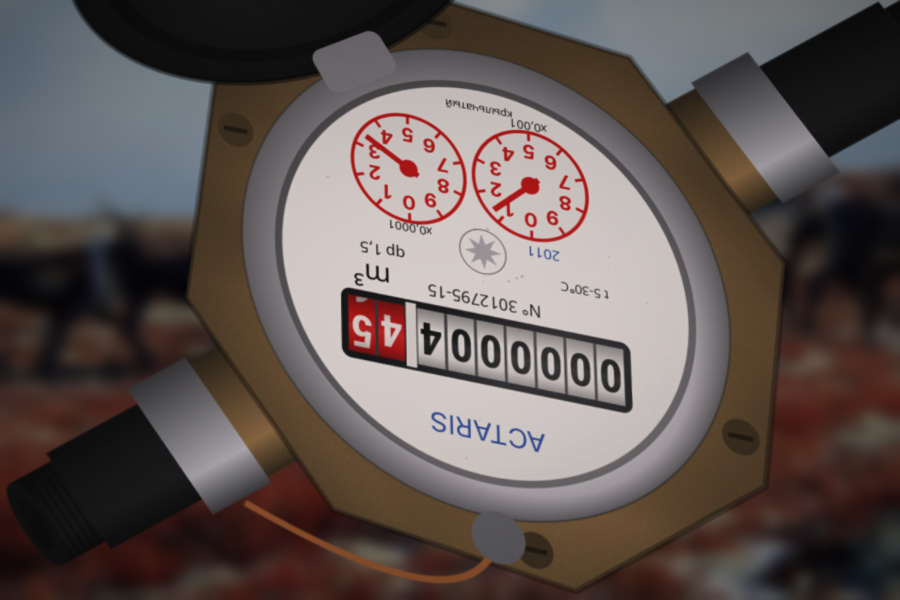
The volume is 4.4513; m³
